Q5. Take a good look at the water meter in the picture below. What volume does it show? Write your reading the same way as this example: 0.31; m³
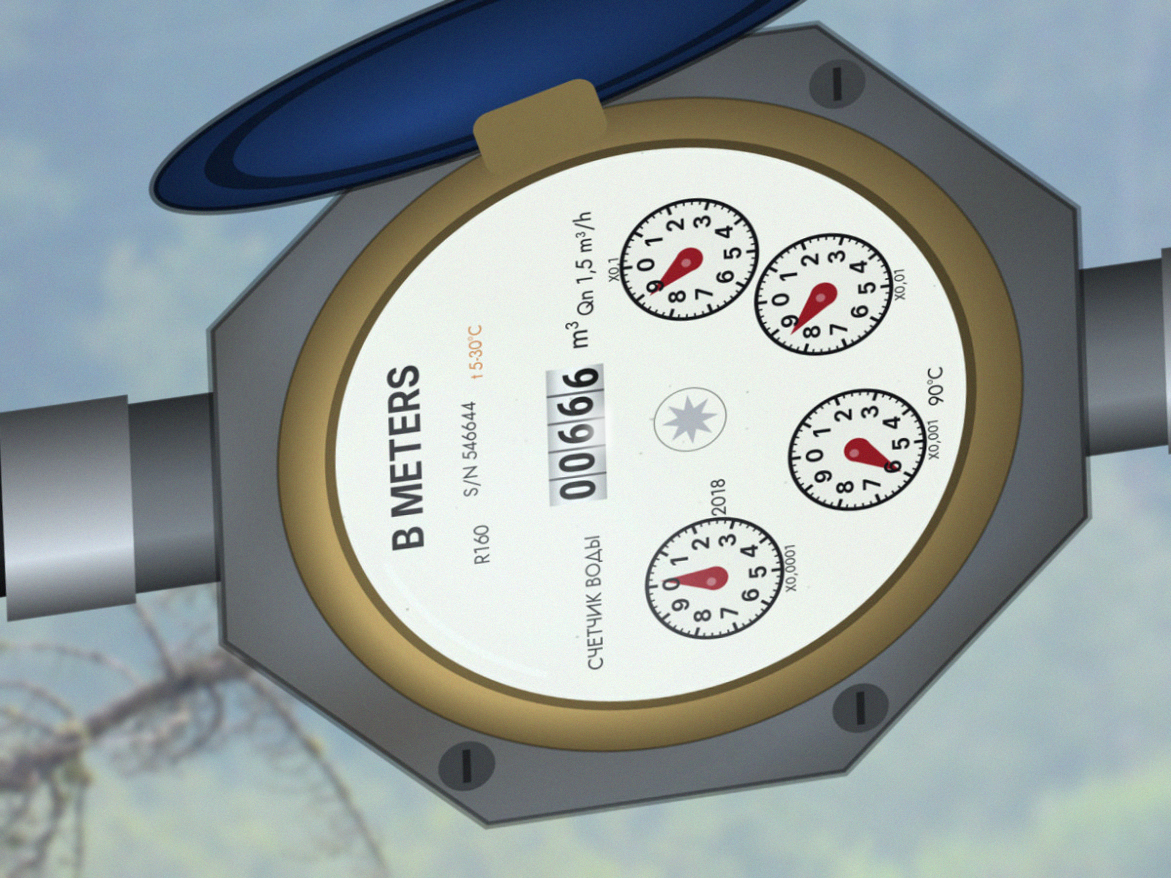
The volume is 665.8860; m³
